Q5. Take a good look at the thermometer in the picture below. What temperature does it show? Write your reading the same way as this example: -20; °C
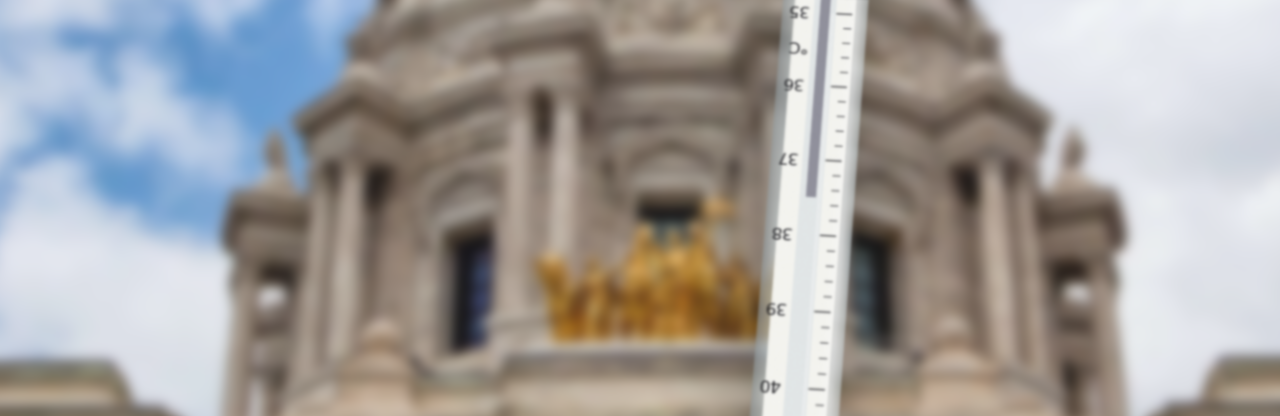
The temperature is 37.5; °C
